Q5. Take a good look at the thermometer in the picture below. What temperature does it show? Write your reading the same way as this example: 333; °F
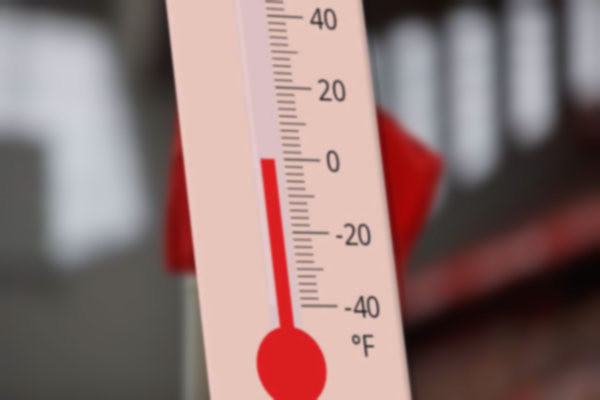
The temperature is 0; °F
